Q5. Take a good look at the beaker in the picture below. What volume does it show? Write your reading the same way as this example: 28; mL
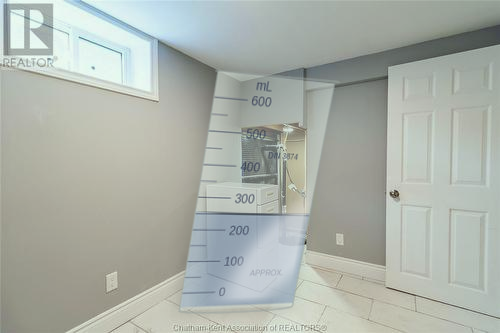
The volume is 250; mL
